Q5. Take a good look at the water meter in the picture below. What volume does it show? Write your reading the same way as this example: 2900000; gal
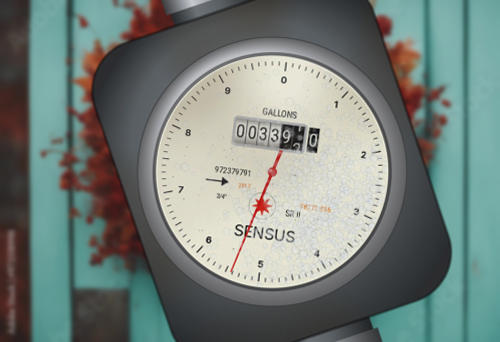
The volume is 33915.4; gal
